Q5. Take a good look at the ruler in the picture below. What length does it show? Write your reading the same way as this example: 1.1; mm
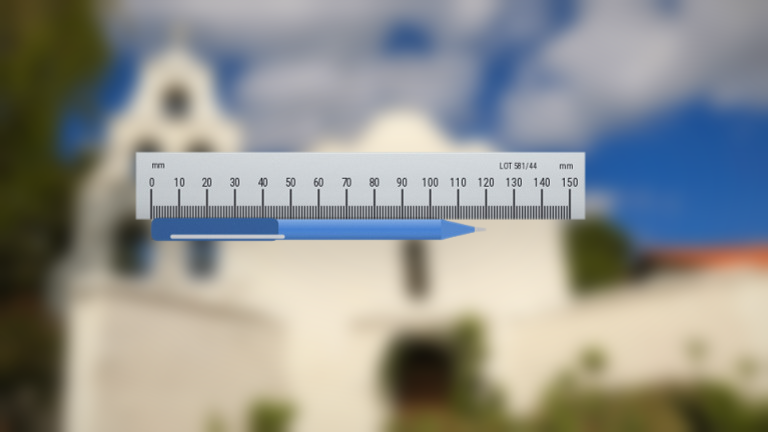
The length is 120; mm
